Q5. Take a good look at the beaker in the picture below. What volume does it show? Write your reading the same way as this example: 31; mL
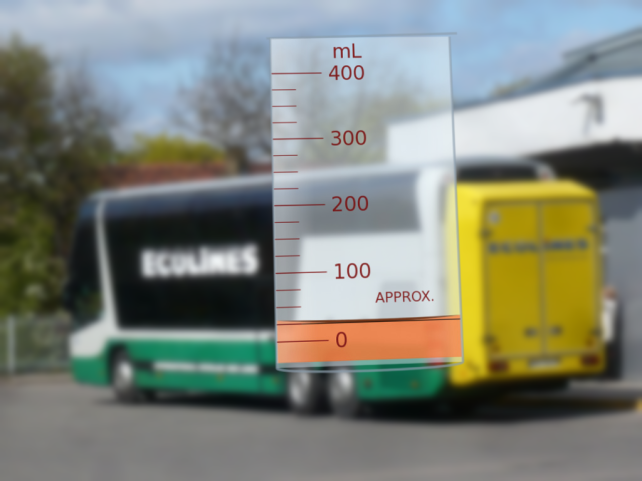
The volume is 25; mL
